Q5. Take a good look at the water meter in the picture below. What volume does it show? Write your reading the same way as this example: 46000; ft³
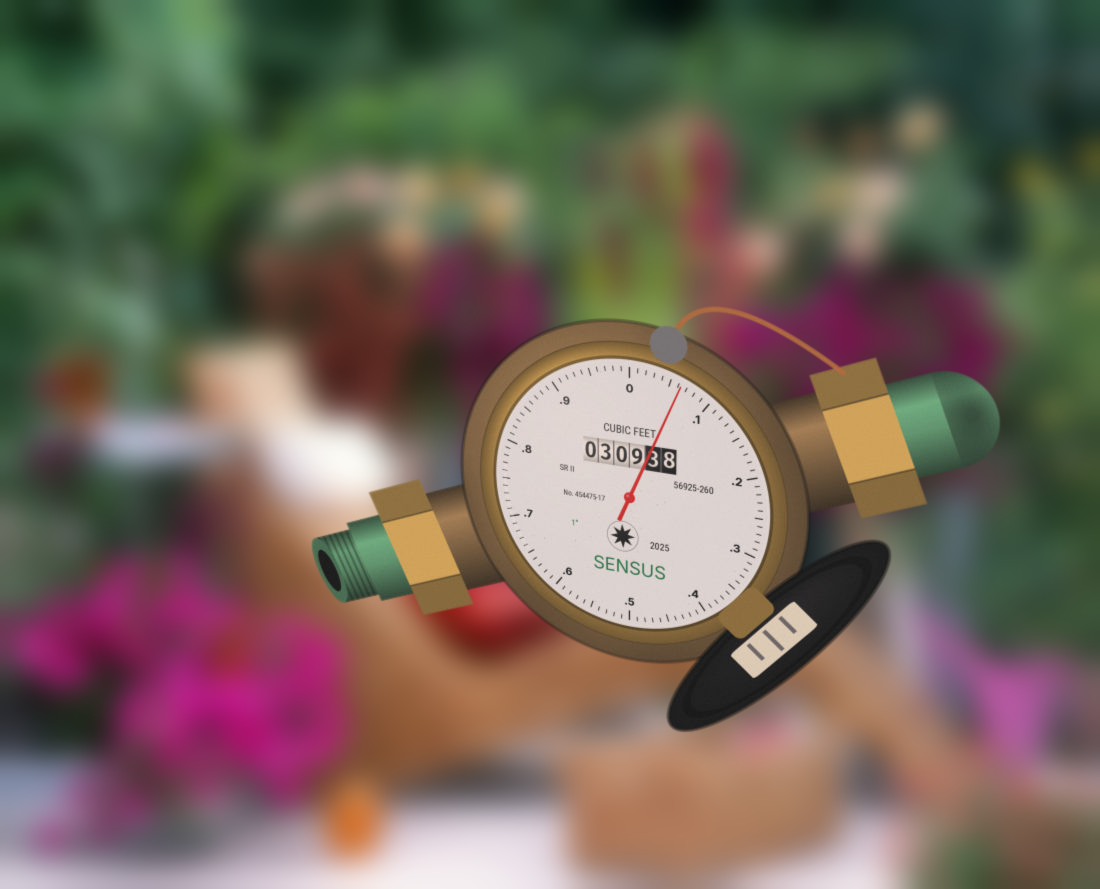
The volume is 30938.06; ft³
